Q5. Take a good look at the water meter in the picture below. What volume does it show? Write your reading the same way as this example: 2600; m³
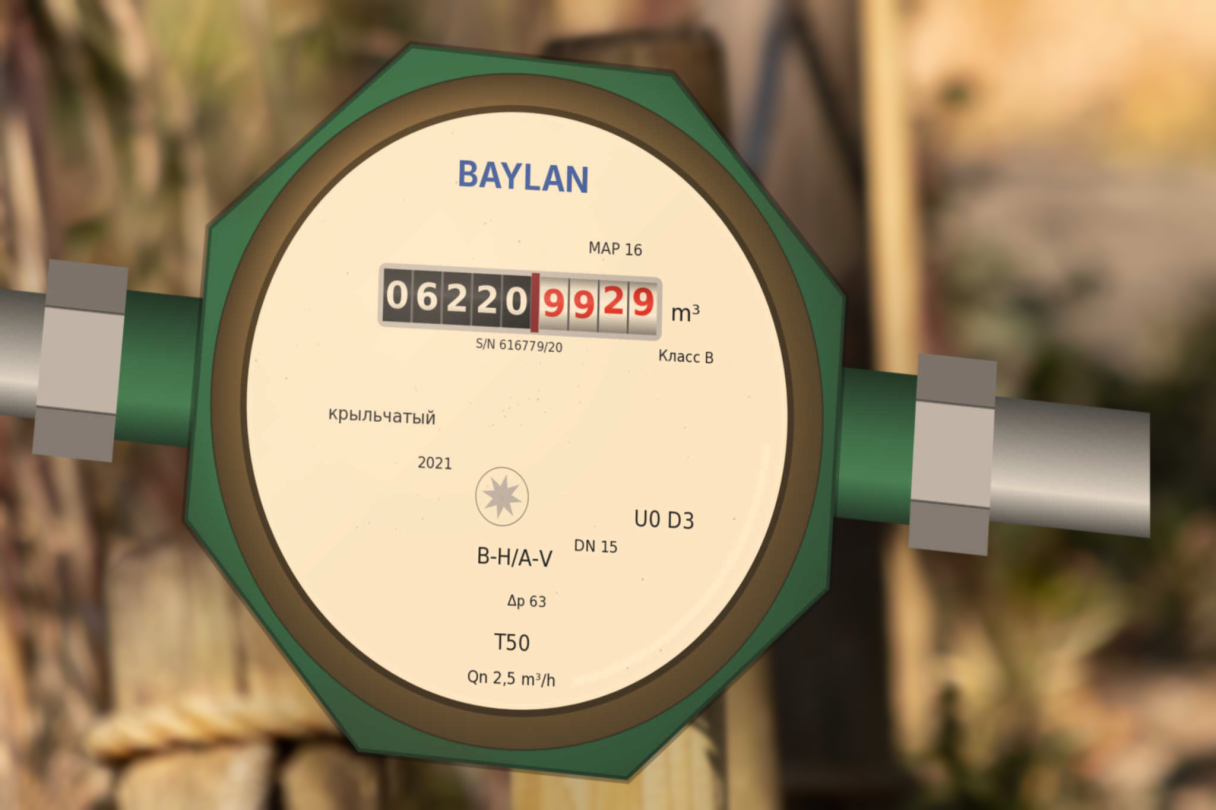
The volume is 6220.9929; m³
